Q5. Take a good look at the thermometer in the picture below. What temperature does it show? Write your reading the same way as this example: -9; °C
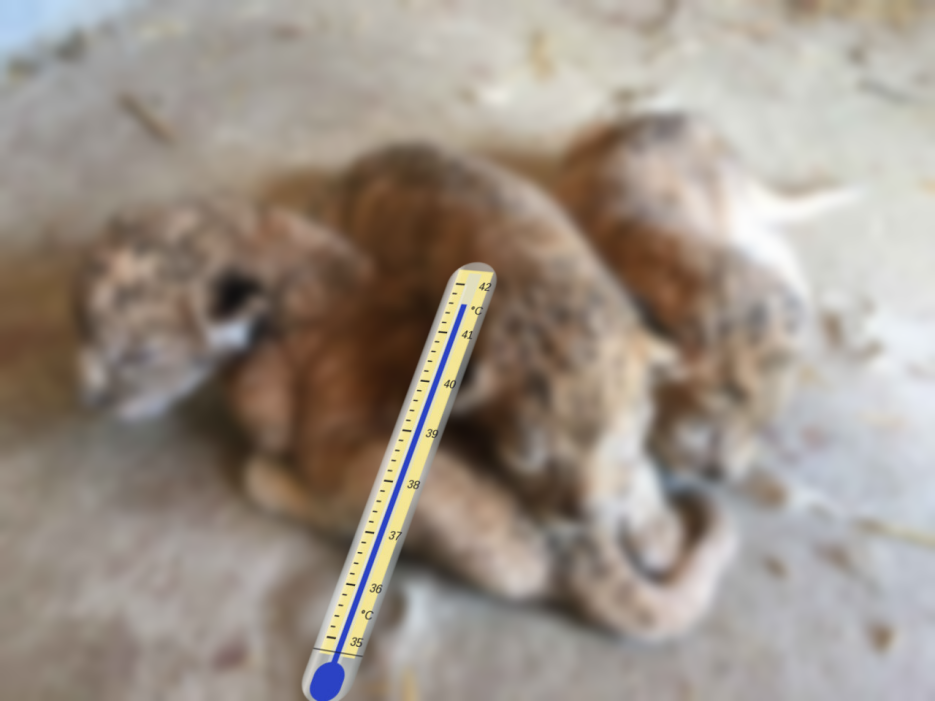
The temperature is 41.6; °C
